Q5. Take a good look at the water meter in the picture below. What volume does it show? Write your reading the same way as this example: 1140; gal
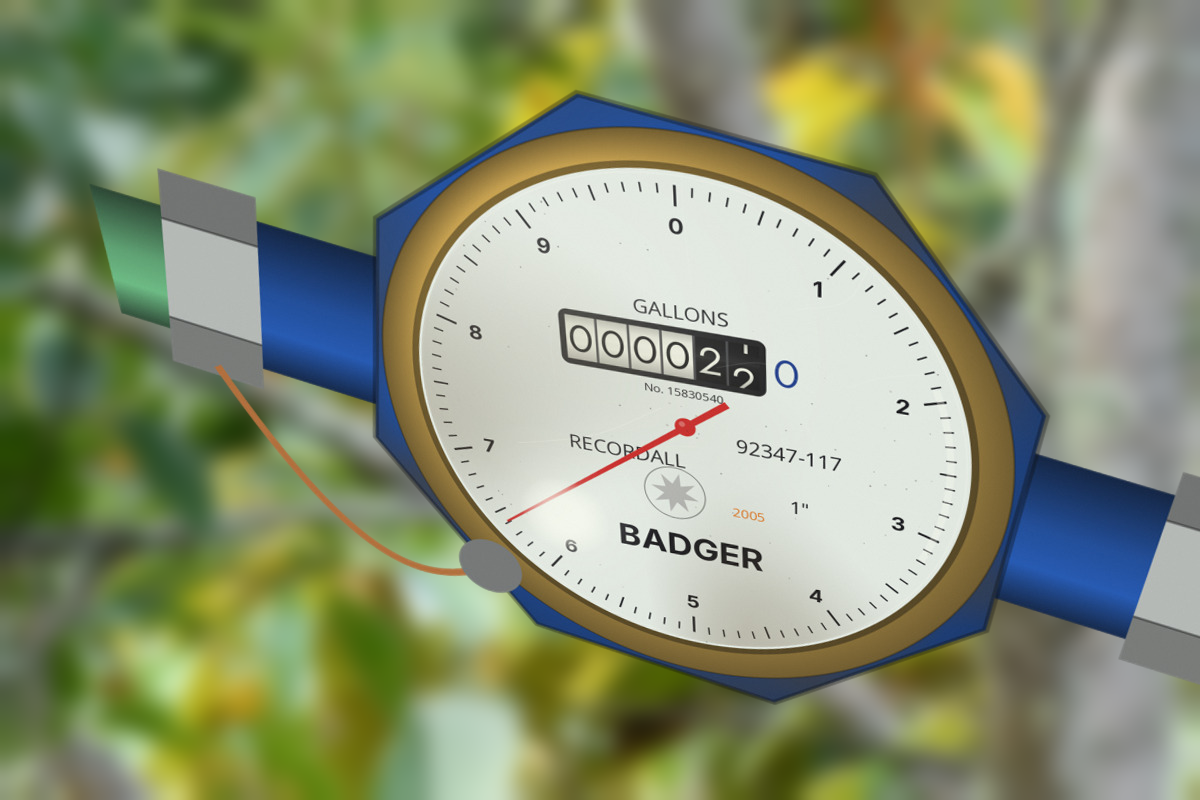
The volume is 216.4; gal
